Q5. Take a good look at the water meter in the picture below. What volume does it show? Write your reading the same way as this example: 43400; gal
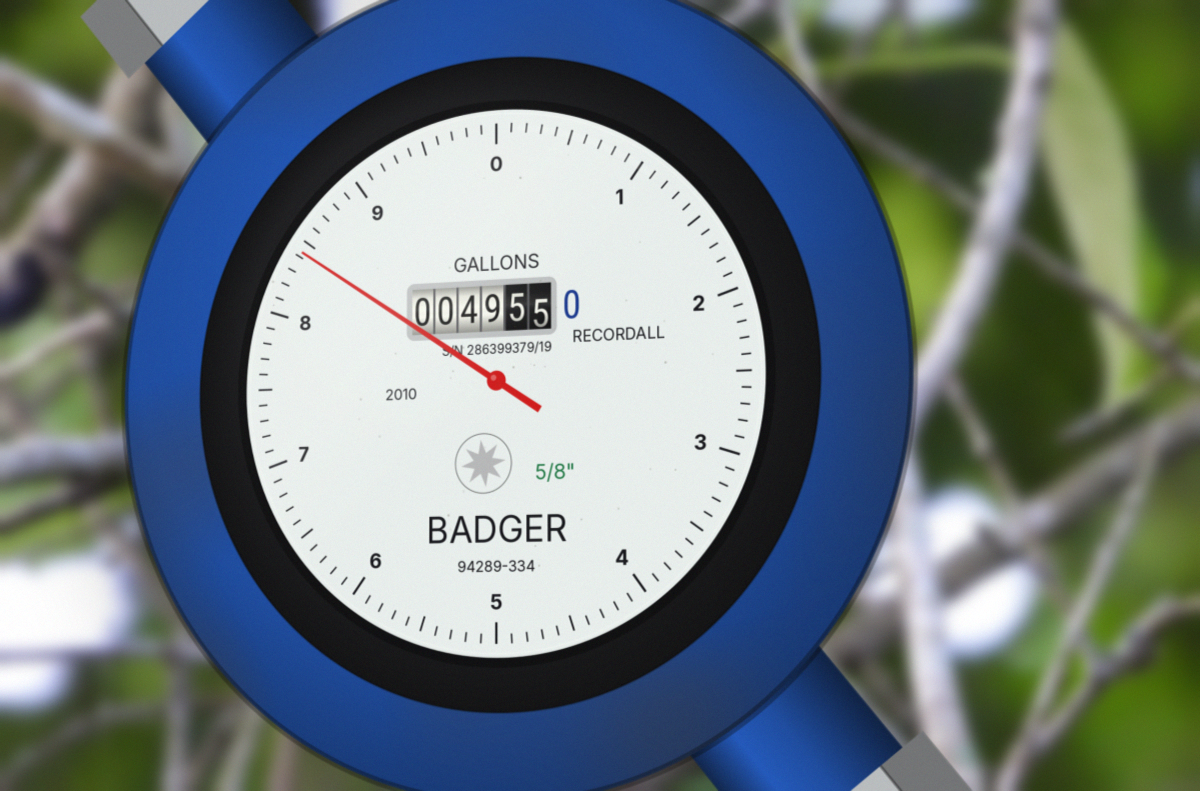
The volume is 49548.4; gal
